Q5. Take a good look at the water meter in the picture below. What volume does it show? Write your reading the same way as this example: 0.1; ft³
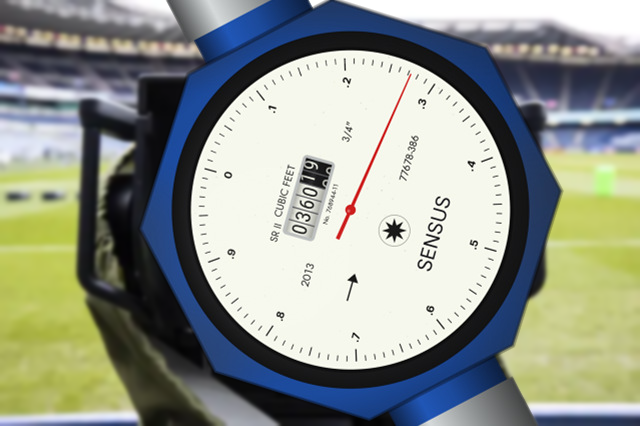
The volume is 36019.27; ft³
